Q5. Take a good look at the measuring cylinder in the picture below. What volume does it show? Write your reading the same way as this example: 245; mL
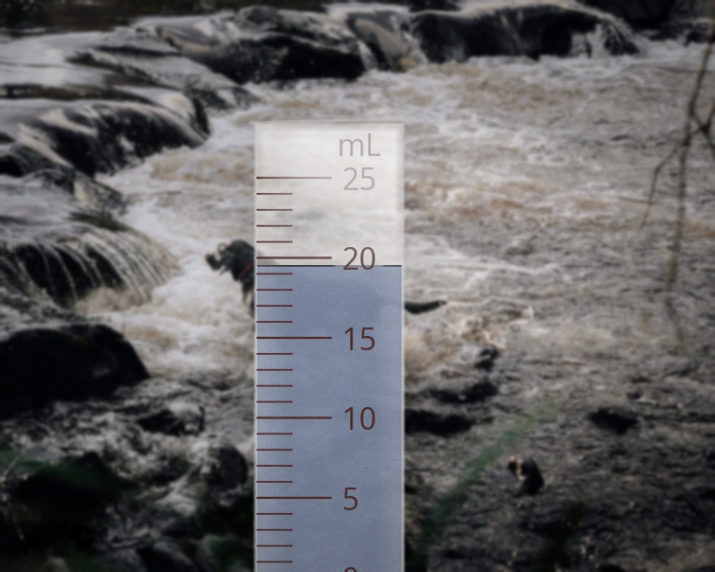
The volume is 19.5; mL
